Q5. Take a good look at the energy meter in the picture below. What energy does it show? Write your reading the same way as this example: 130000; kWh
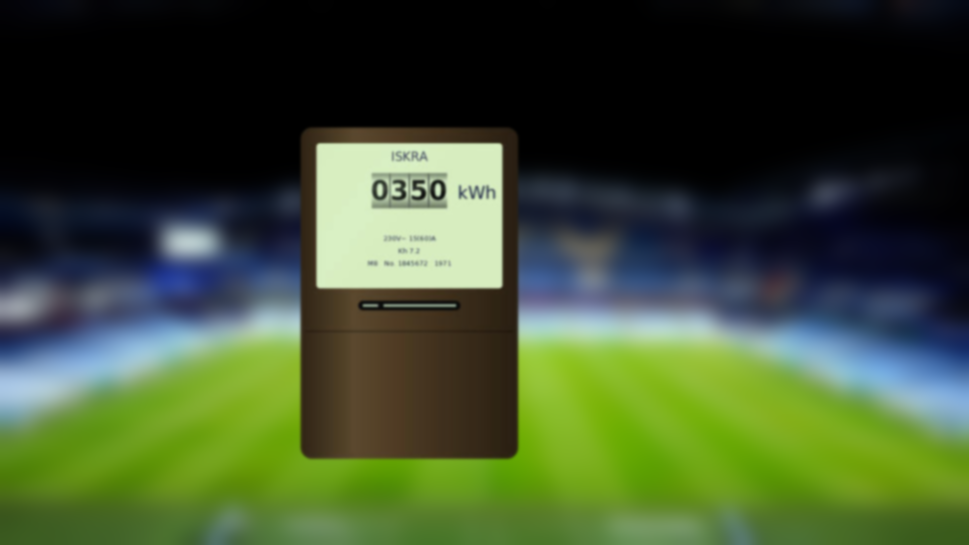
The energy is 350; kWh
